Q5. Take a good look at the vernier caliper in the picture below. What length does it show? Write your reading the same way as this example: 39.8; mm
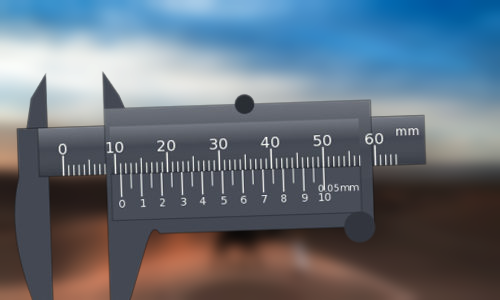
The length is 11.0; mm
